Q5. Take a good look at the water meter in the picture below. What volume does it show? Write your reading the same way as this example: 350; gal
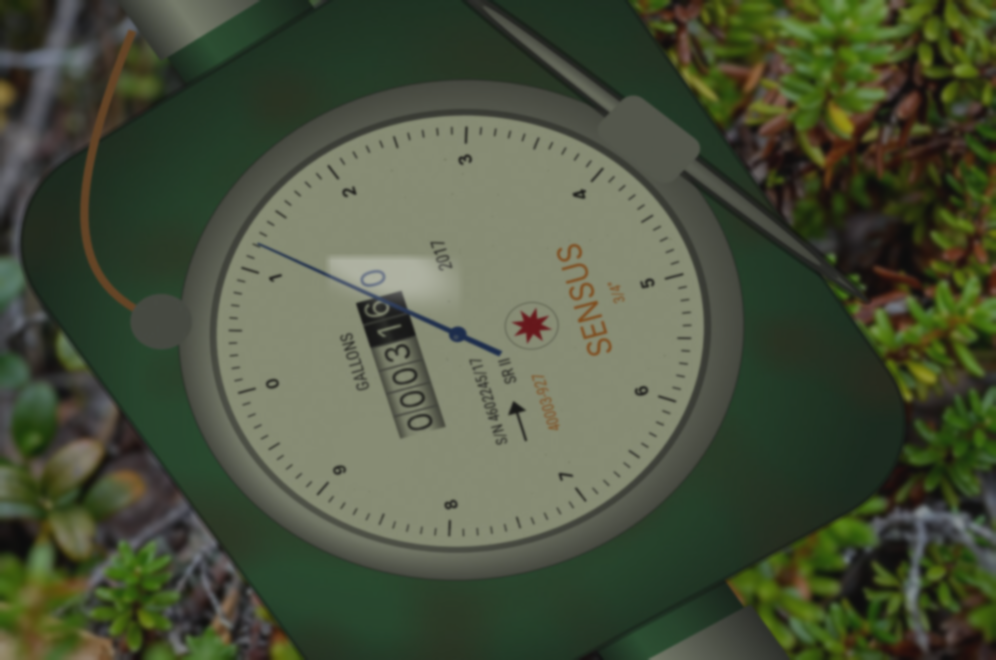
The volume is 3161.2; gal
